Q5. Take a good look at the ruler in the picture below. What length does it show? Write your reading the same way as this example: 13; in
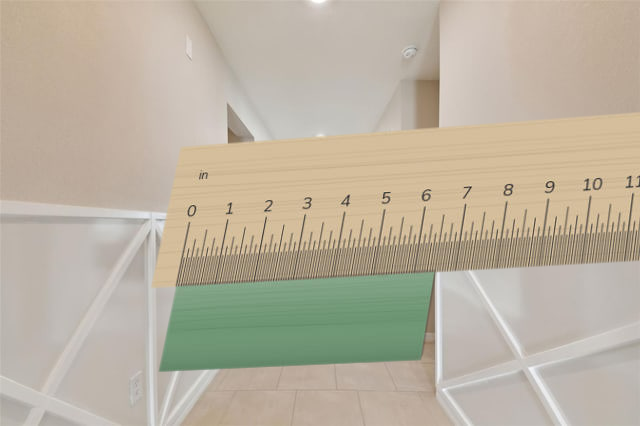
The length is 6.5; in
